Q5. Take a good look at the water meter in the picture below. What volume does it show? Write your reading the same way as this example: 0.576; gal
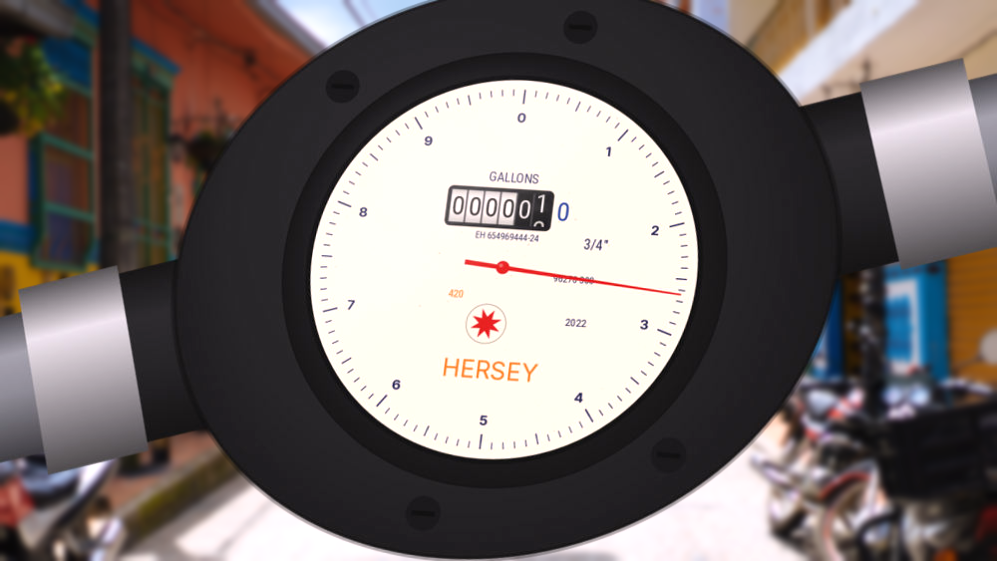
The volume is 12.6; gal
